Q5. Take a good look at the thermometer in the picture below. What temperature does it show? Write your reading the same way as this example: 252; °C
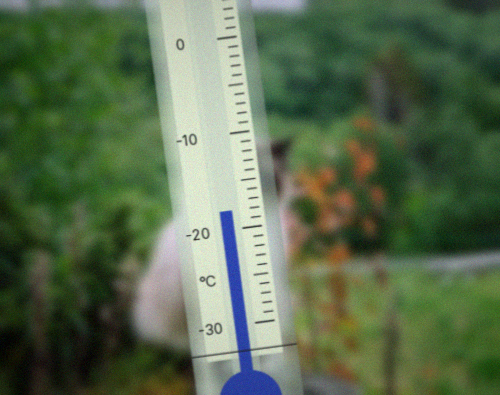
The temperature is -18; °C
